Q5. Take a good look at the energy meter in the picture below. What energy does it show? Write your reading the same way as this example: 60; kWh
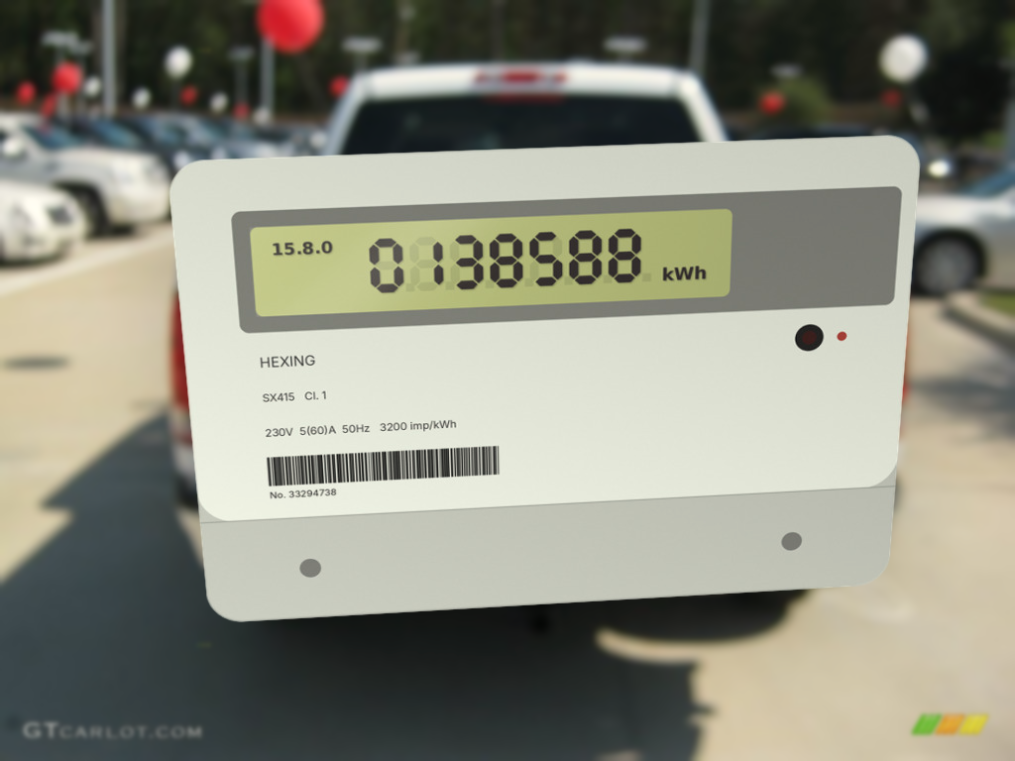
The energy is 138588; kWh
